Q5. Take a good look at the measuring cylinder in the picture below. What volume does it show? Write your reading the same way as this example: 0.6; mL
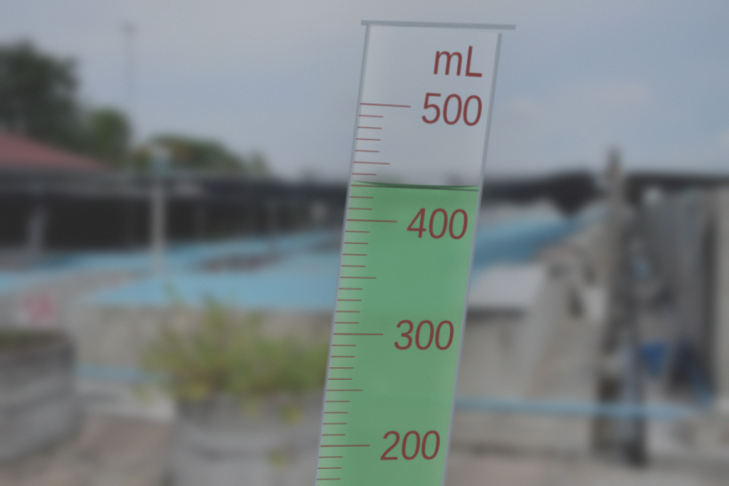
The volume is 430; mL
